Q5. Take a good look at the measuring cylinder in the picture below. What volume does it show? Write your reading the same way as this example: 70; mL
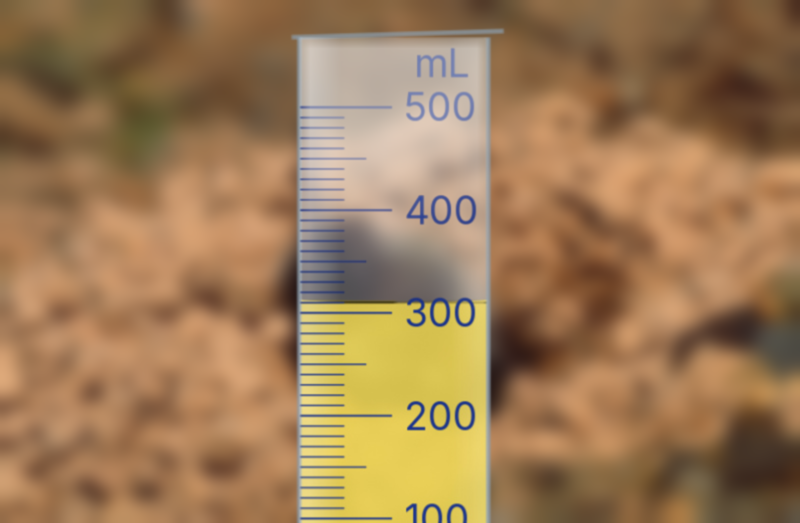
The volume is 310; mL
